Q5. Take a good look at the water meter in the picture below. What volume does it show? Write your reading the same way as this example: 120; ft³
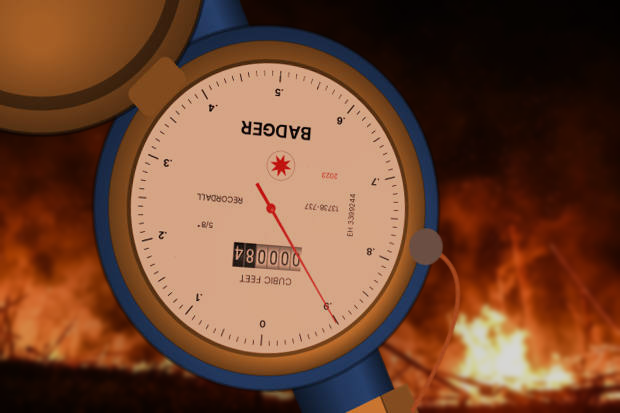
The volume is 83.90; ft³
